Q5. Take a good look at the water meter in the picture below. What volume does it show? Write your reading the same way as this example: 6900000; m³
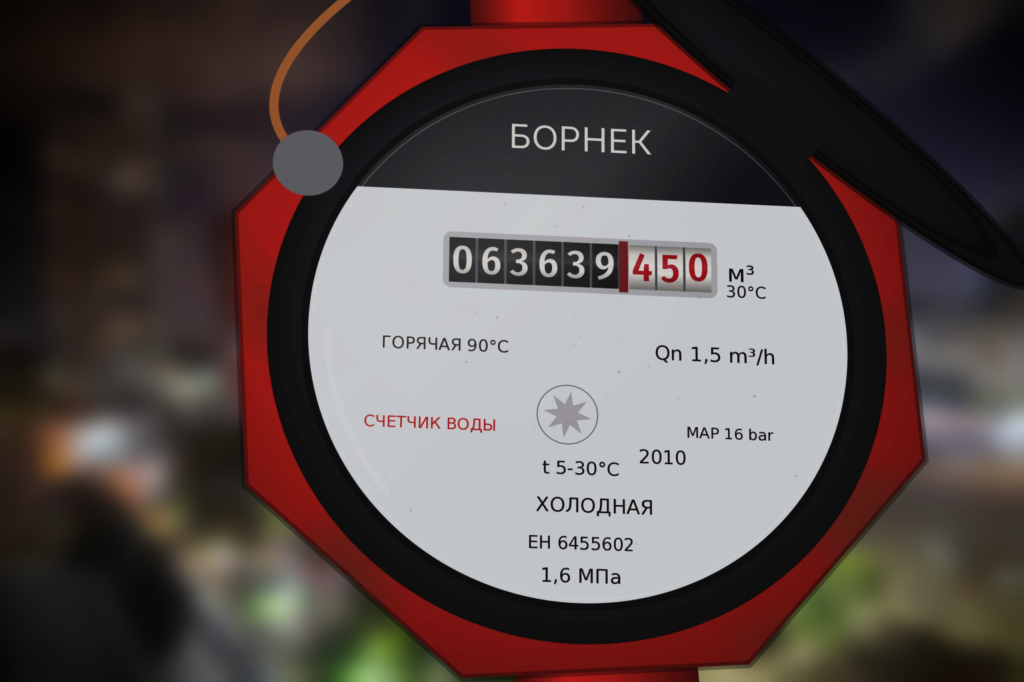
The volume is 63639.450; m³
